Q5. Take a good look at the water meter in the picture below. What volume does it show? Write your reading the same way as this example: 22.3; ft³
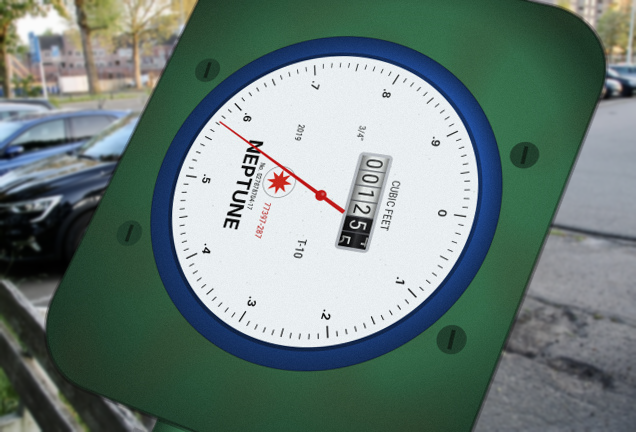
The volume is 1254.57; ft³
